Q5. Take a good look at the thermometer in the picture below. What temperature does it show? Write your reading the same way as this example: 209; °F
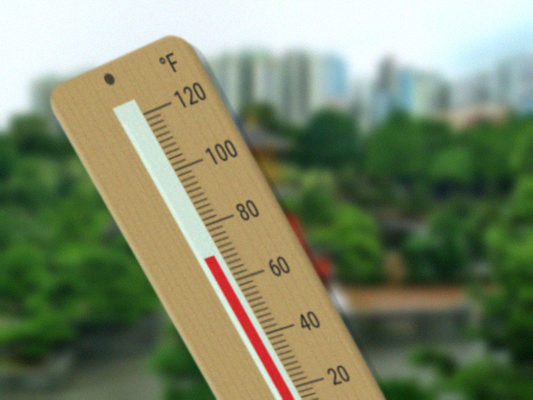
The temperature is 70; °F
